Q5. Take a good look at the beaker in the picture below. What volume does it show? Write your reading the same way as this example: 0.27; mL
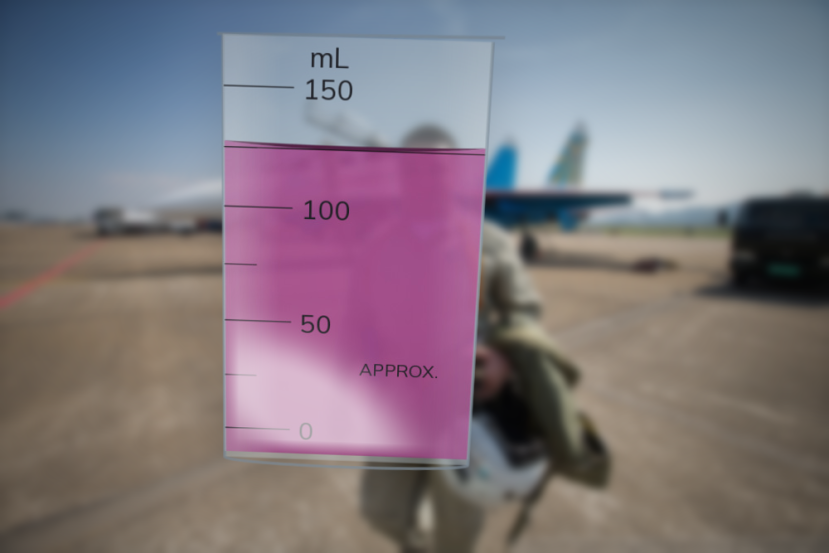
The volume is 125; mL
